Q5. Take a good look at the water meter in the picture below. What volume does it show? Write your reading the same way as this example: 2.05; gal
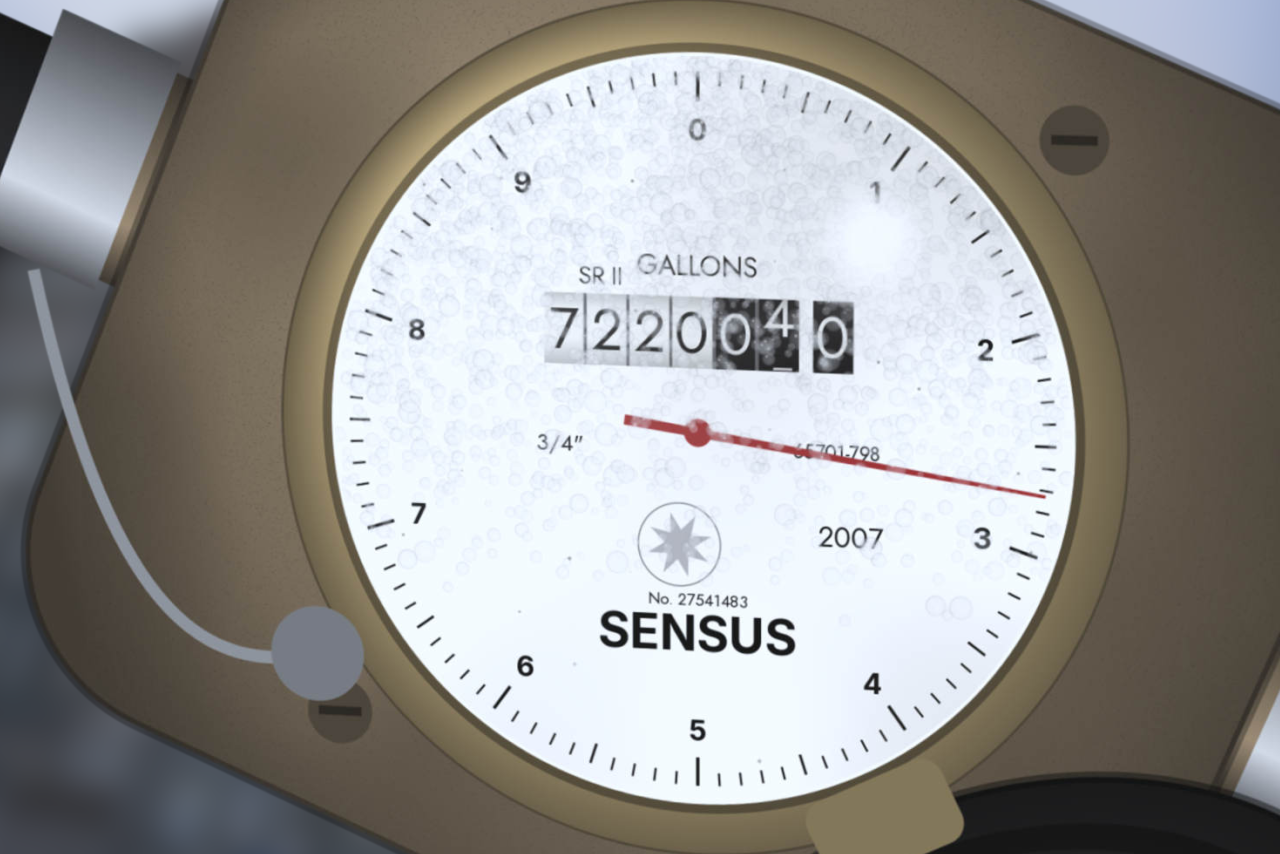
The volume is 7220042.7; gal
